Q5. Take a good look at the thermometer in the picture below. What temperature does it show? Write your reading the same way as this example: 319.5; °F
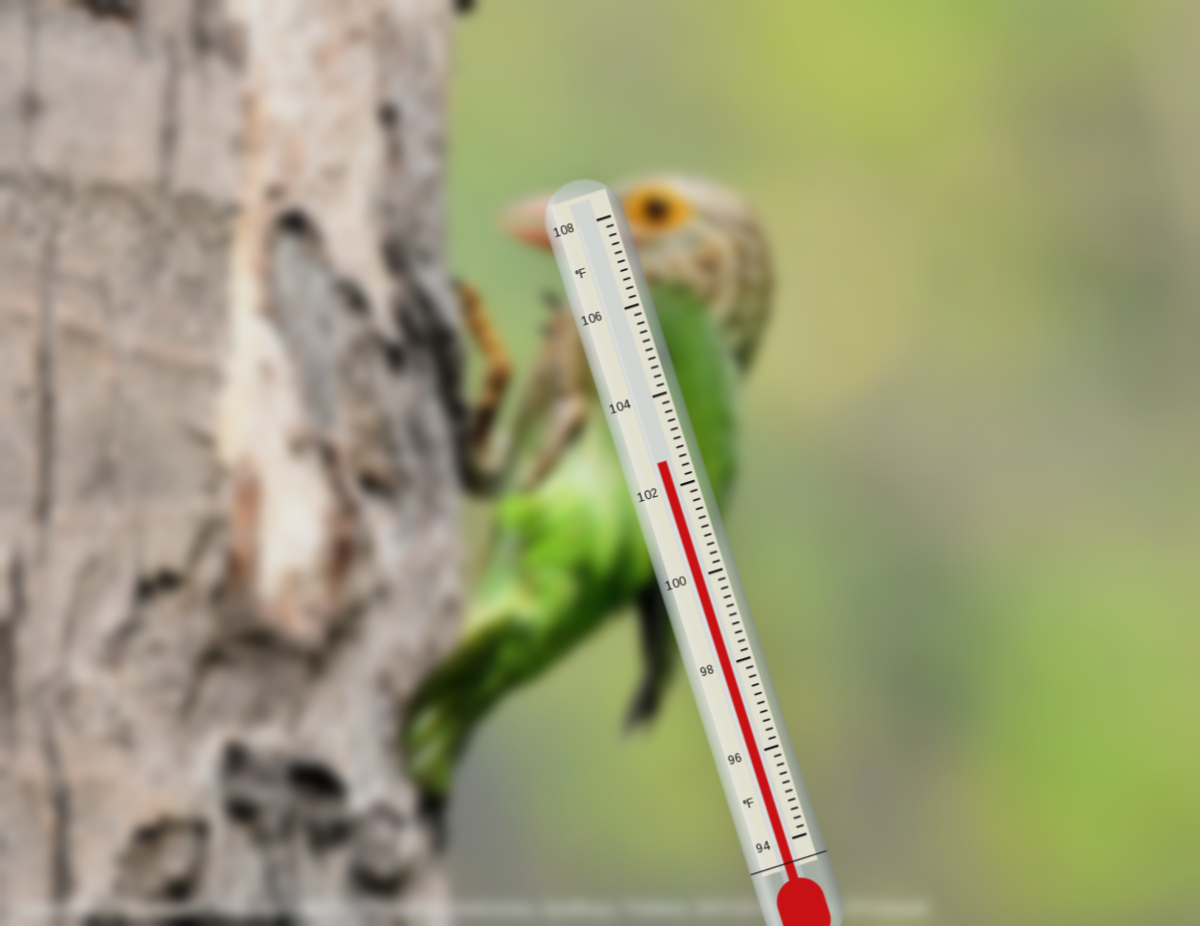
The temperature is 102.6; °F
